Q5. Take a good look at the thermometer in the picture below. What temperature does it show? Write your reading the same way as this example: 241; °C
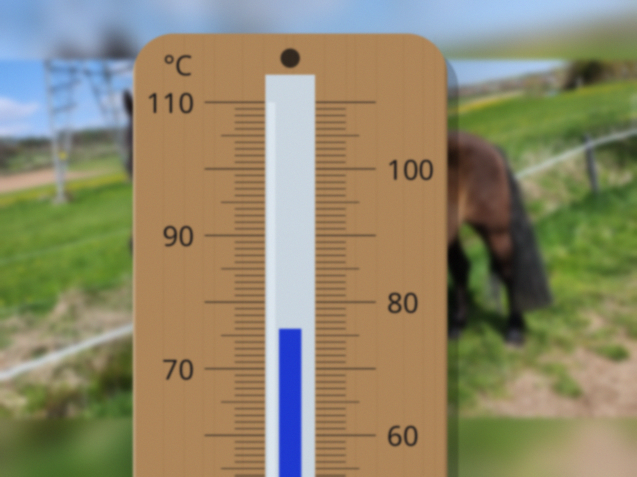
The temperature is 76; °C
